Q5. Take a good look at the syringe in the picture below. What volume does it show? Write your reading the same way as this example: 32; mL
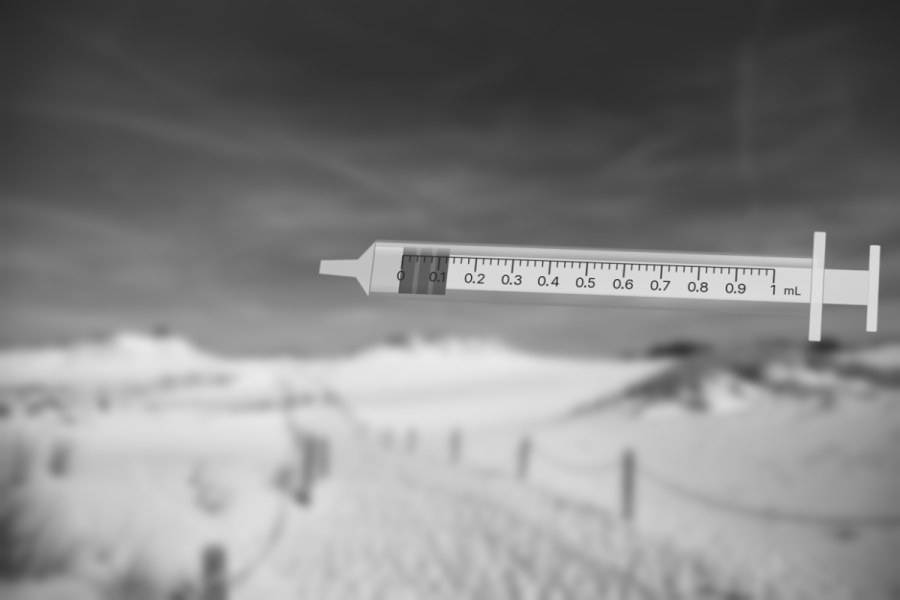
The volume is 0; mL
